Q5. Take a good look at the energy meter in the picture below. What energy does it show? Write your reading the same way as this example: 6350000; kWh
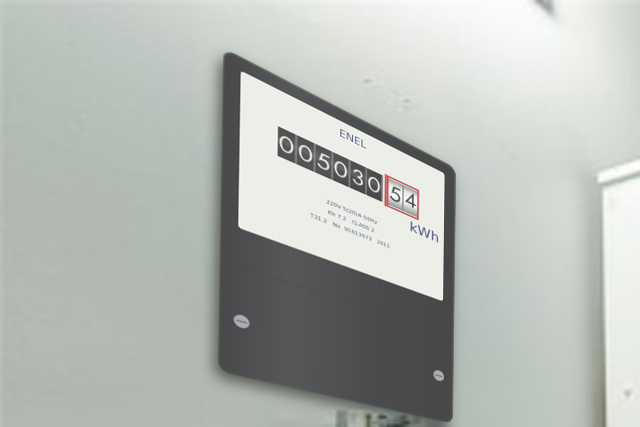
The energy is 5030.54; kWh
